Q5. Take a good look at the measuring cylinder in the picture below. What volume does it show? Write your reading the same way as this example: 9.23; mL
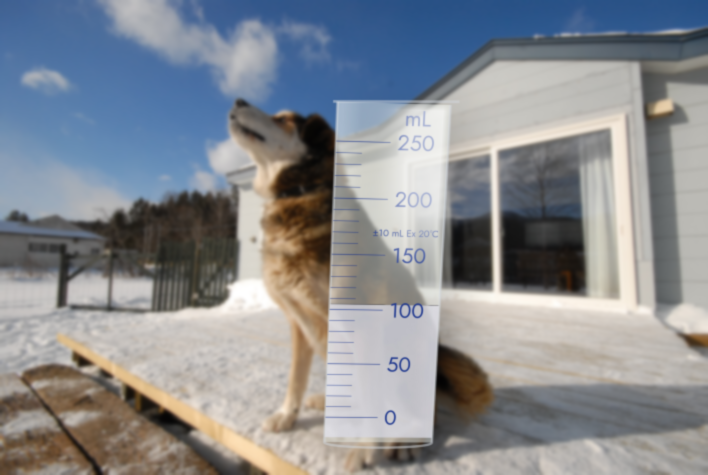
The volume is 105; mL
